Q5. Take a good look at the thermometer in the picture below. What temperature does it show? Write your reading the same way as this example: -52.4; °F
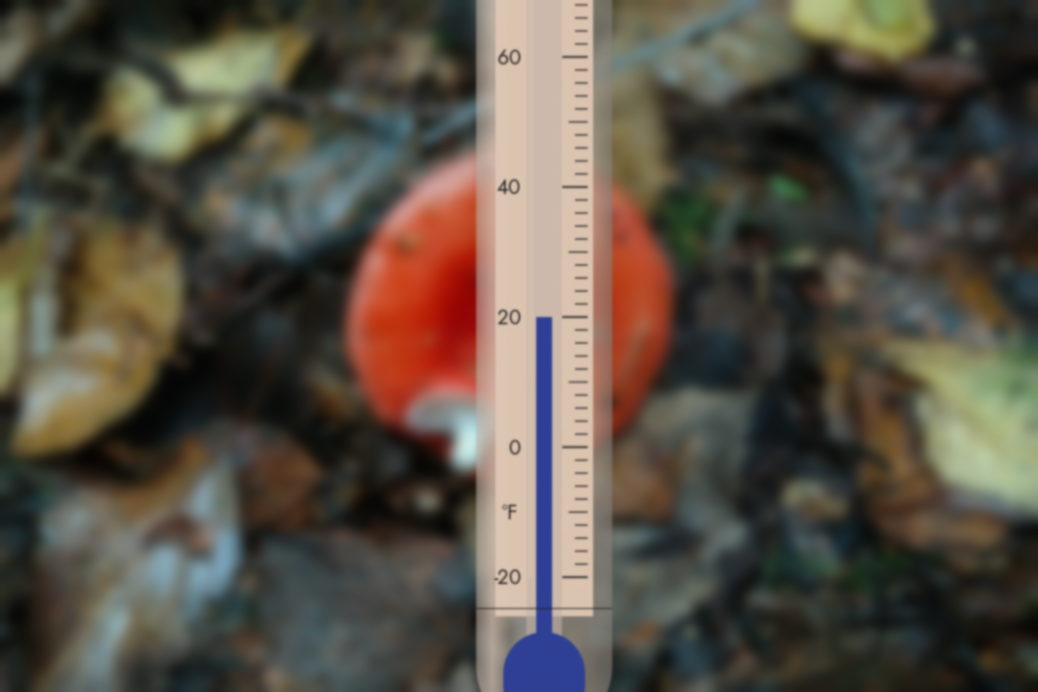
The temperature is 20; °F
